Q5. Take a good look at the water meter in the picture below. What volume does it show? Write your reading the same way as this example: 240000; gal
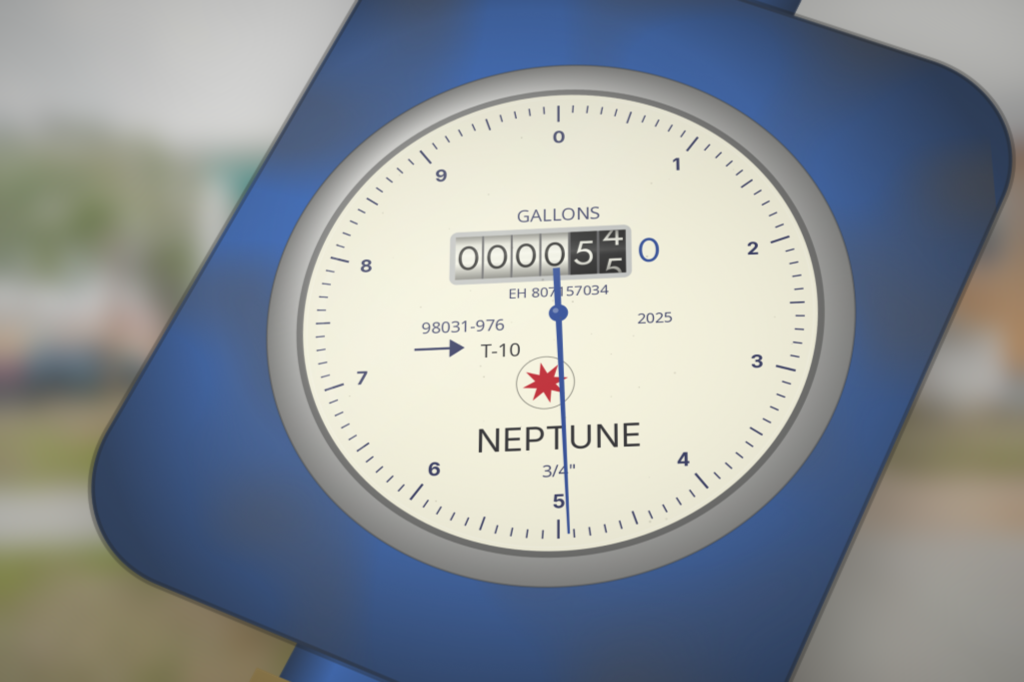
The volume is 544.9; gal
